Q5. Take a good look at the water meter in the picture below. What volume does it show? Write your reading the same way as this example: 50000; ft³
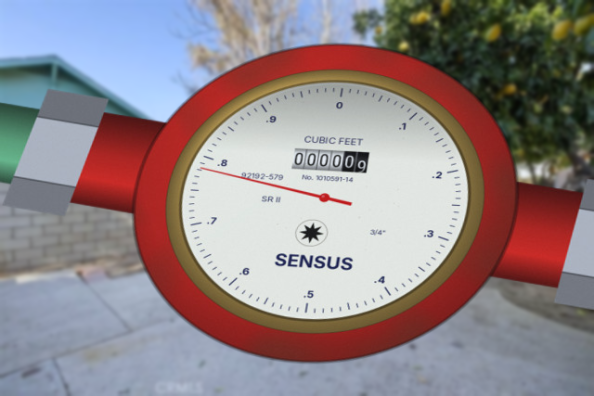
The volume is 8.78; ft³
